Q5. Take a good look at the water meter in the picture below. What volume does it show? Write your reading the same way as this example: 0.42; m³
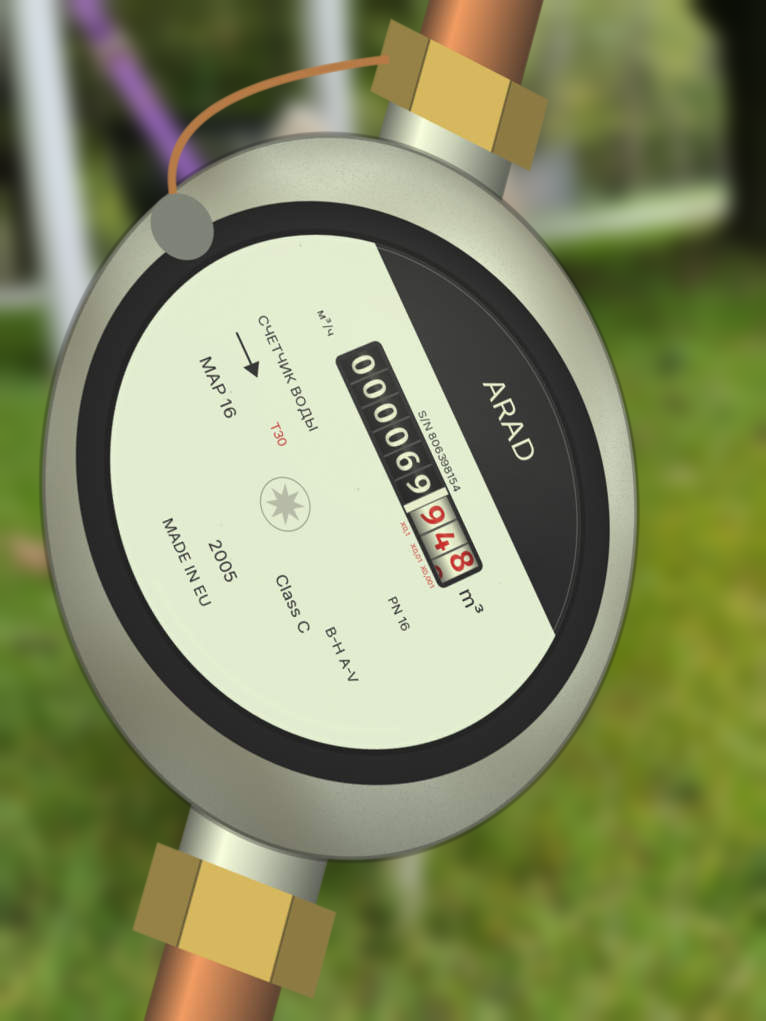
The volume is 69.948; m³
